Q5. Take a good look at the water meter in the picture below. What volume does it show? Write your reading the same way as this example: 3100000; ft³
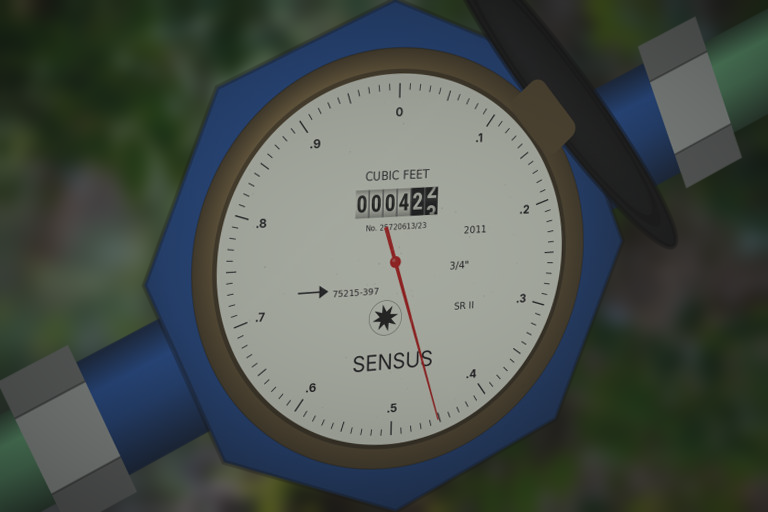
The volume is 422.45; ft³
